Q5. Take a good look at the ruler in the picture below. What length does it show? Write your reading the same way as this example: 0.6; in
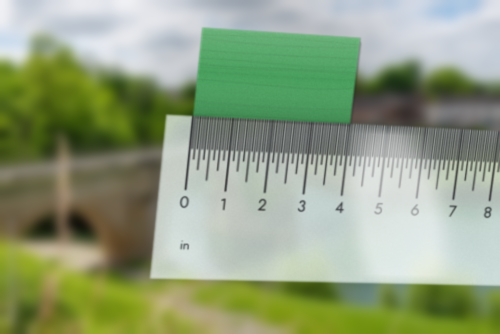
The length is 4; in
